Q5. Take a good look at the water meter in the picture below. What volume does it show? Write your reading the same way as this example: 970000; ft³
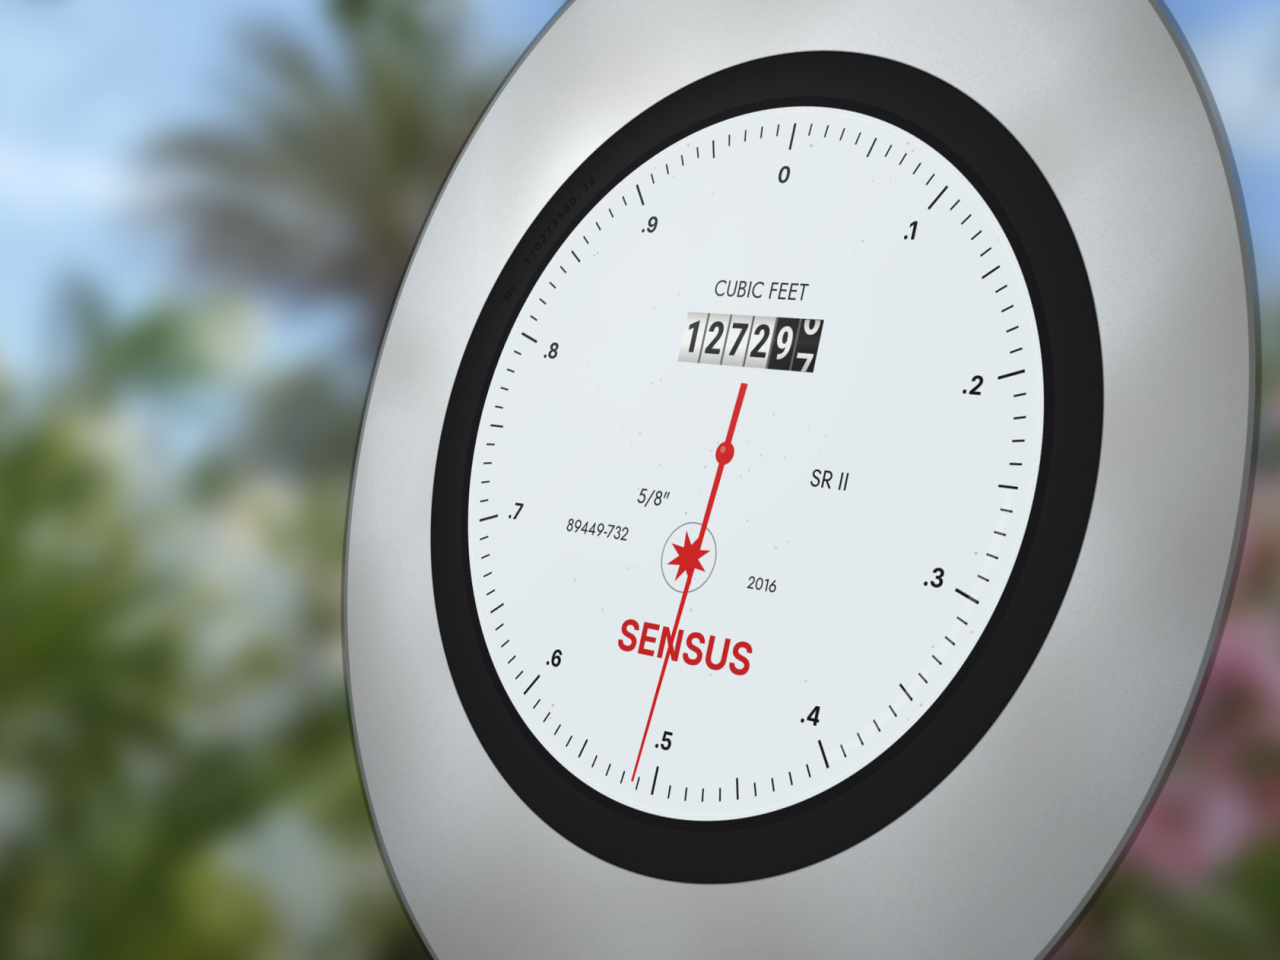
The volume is 127296.51; ft³
